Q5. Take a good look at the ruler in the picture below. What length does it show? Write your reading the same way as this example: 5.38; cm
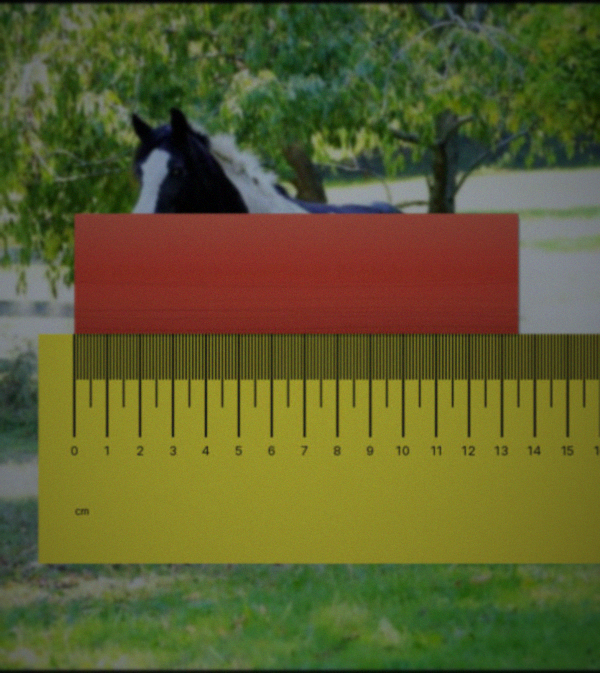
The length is 13.5; cm
